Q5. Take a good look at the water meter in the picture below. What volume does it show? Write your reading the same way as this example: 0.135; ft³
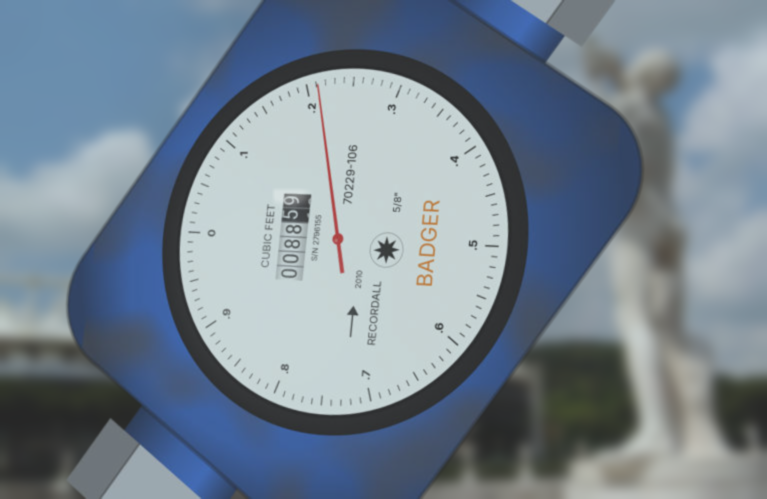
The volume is 8859.21; ft³
